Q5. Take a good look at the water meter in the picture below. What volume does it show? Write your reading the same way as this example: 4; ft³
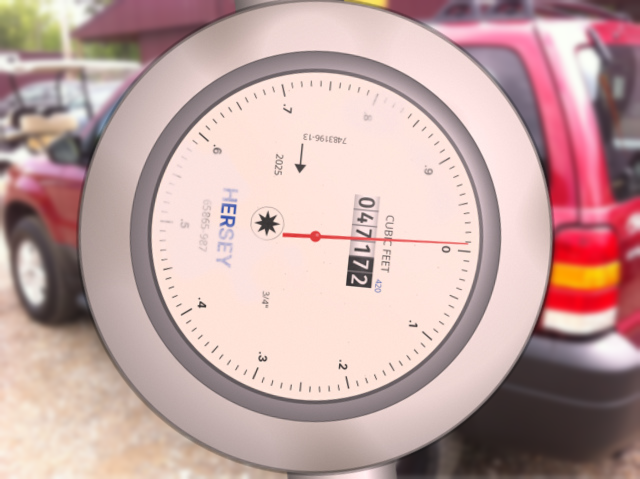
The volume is 47171.99; ft³
